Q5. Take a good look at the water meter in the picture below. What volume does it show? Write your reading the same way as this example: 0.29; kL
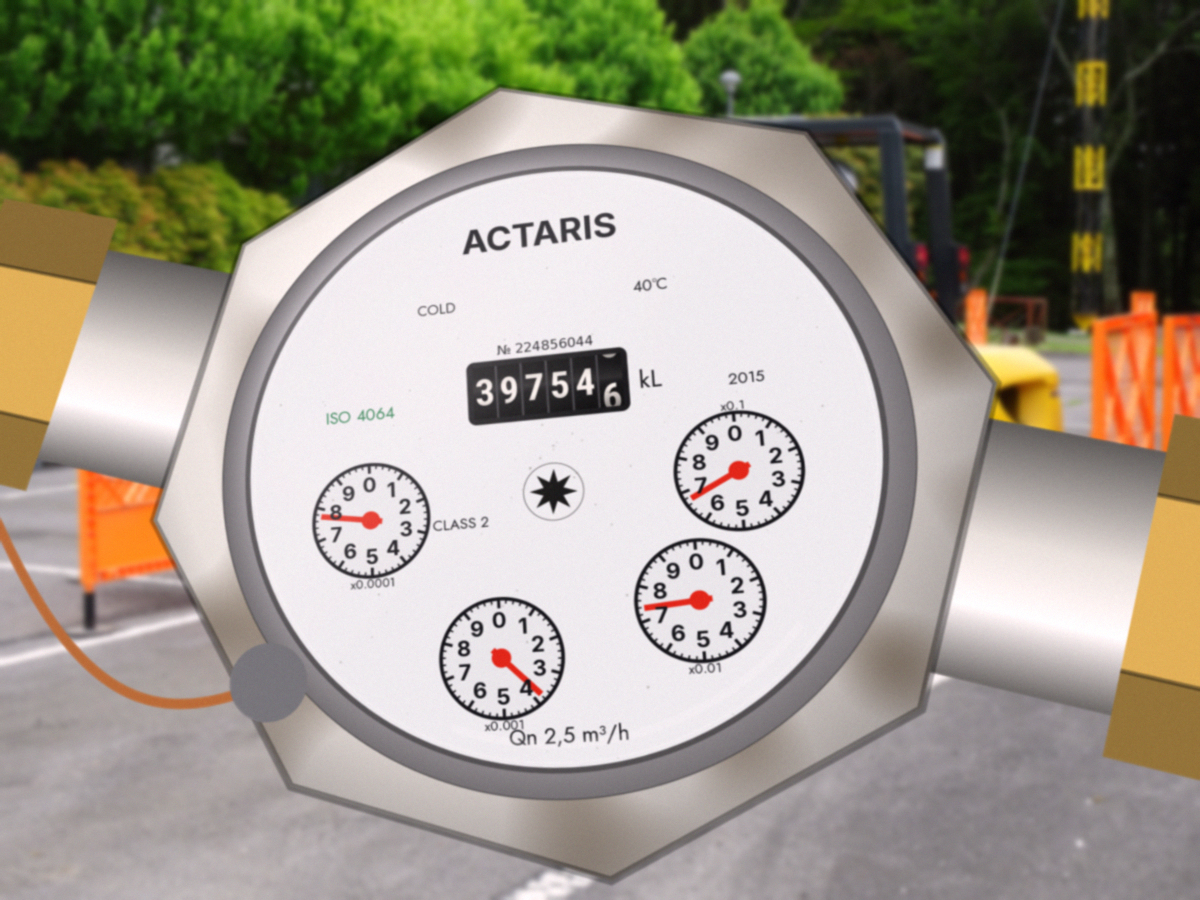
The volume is 397545.6737; kL
